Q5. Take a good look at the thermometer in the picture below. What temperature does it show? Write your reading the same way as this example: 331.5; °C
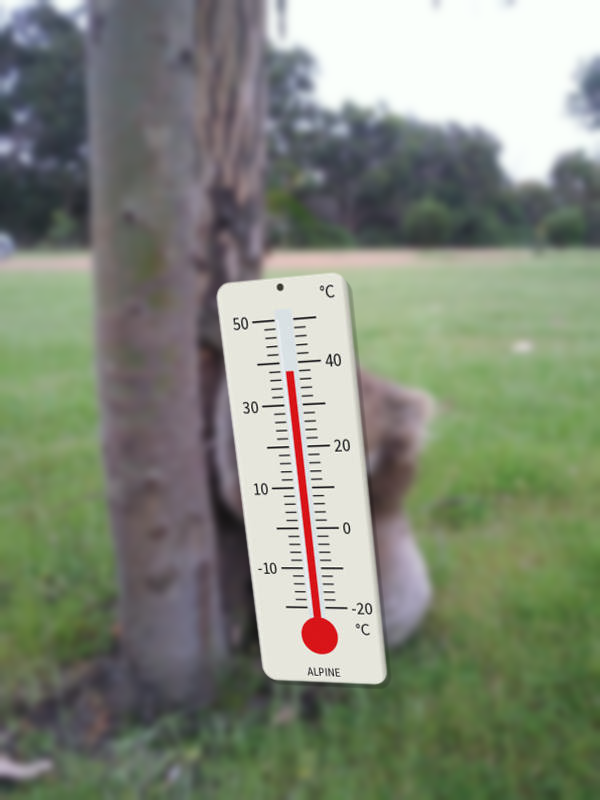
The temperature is 38; °C
